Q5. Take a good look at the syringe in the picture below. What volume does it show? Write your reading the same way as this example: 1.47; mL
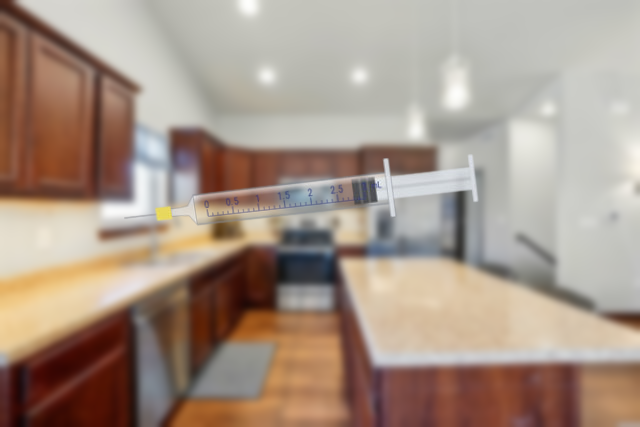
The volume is 2.8; mL
